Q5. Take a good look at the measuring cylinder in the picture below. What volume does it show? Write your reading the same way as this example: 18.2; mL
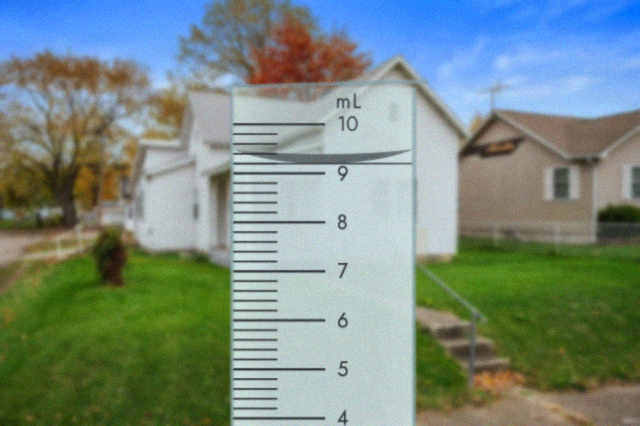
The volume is 9.2; mL
